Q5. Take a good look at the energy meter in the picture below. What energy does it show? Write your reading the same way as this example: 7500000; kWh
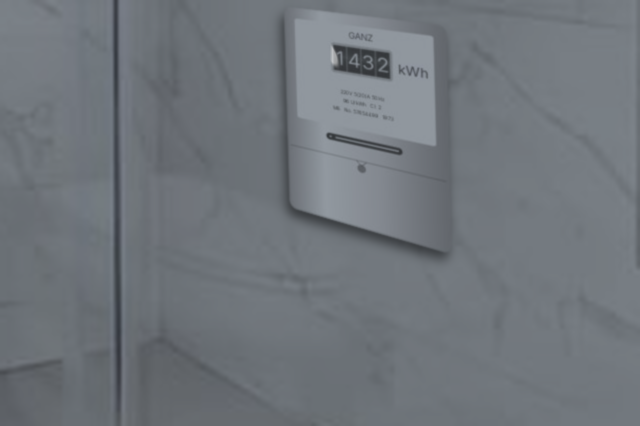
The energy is 1432; kWh
